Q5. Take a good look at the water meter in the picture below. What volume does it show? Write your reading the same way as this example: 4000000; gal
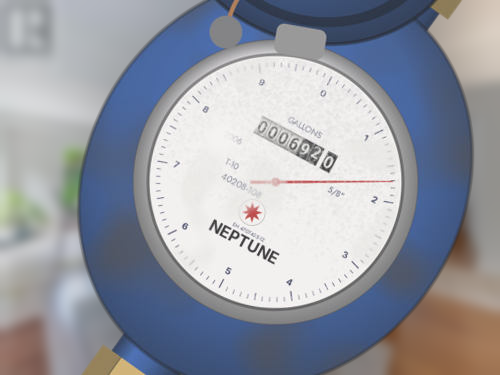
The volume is 6921.7; gal
